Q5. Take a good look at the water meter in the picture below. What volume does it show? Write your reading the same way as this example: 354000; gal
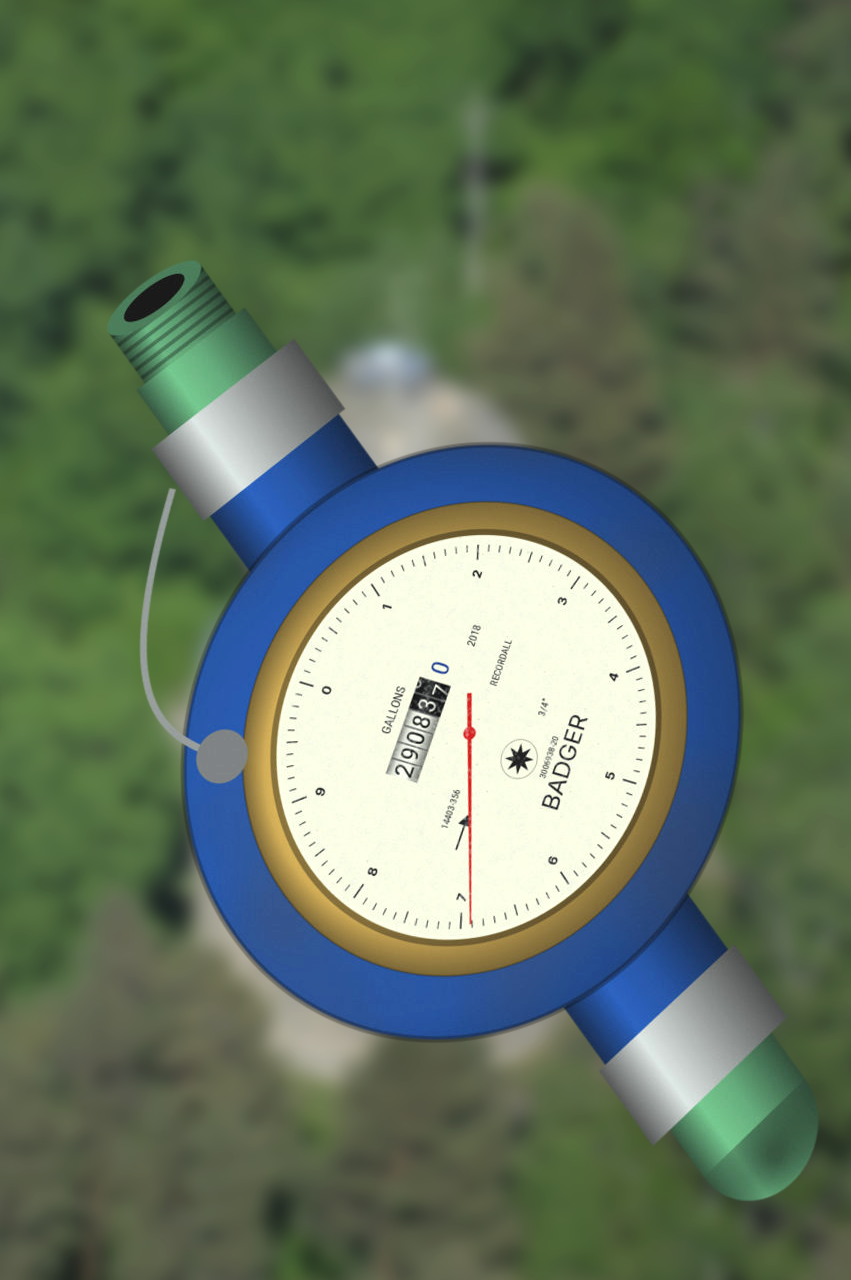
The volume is 2908366.9; gal
